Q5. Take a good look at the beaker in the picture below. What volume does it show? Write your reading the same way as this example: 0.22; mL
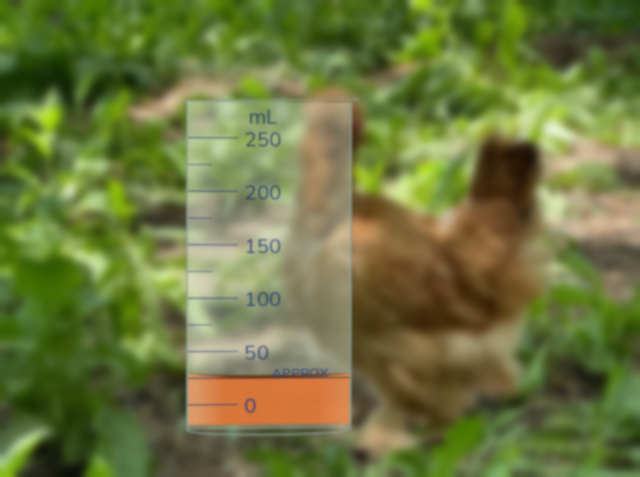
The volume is 25; mL
